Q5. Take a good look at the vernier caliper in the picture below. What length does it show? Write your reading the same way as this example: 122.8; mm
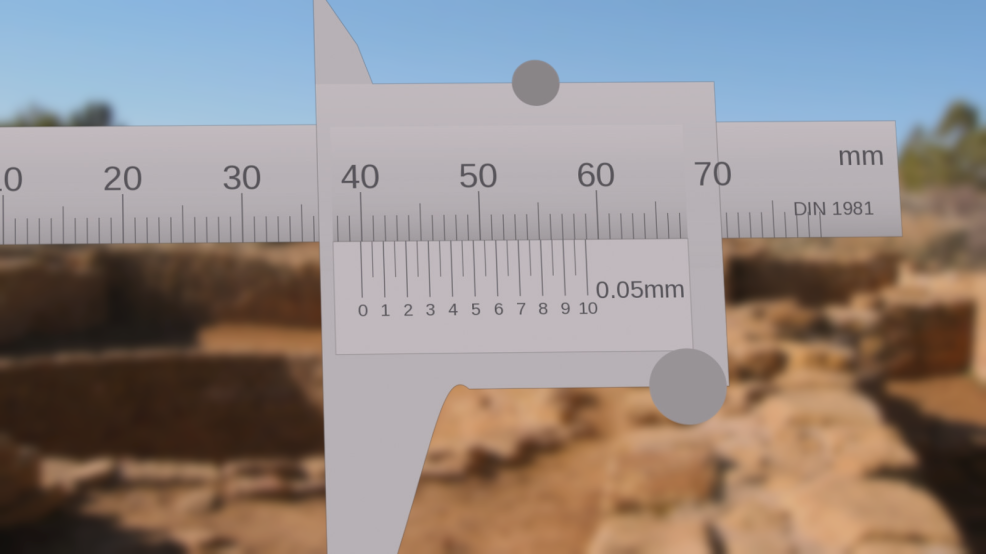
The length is 39.9; mm
